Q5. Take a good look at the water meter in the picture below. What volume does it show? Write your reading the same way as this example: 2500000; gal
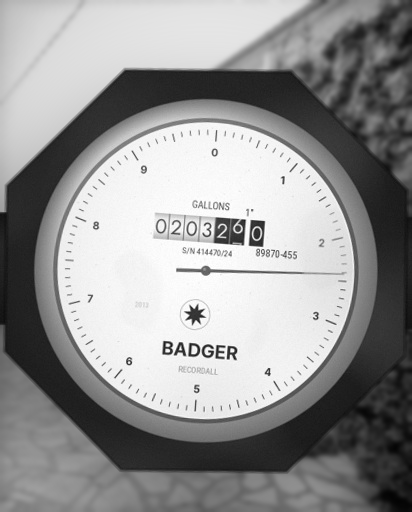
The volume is 203262.4; gal
